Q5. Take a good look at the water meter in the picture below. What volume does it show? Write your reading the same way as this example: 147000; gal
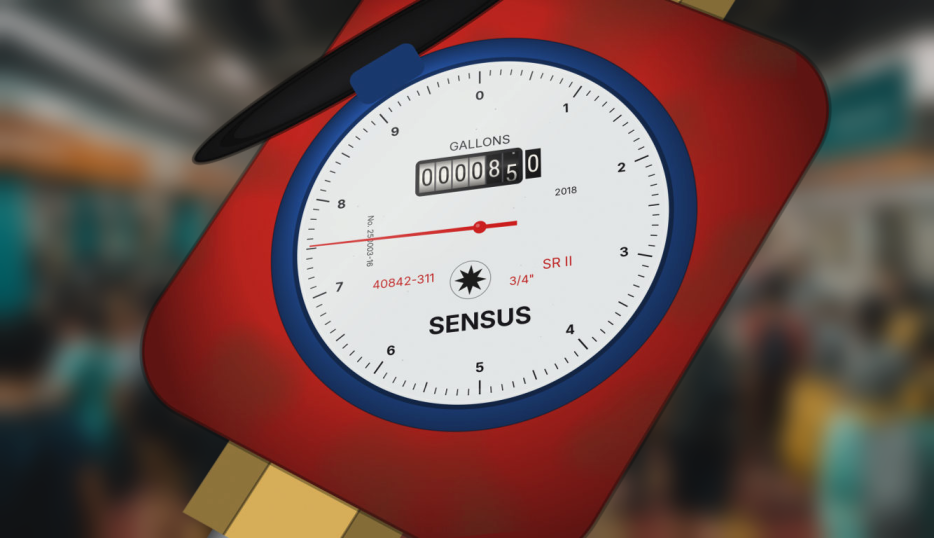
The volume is 847.5; gal
